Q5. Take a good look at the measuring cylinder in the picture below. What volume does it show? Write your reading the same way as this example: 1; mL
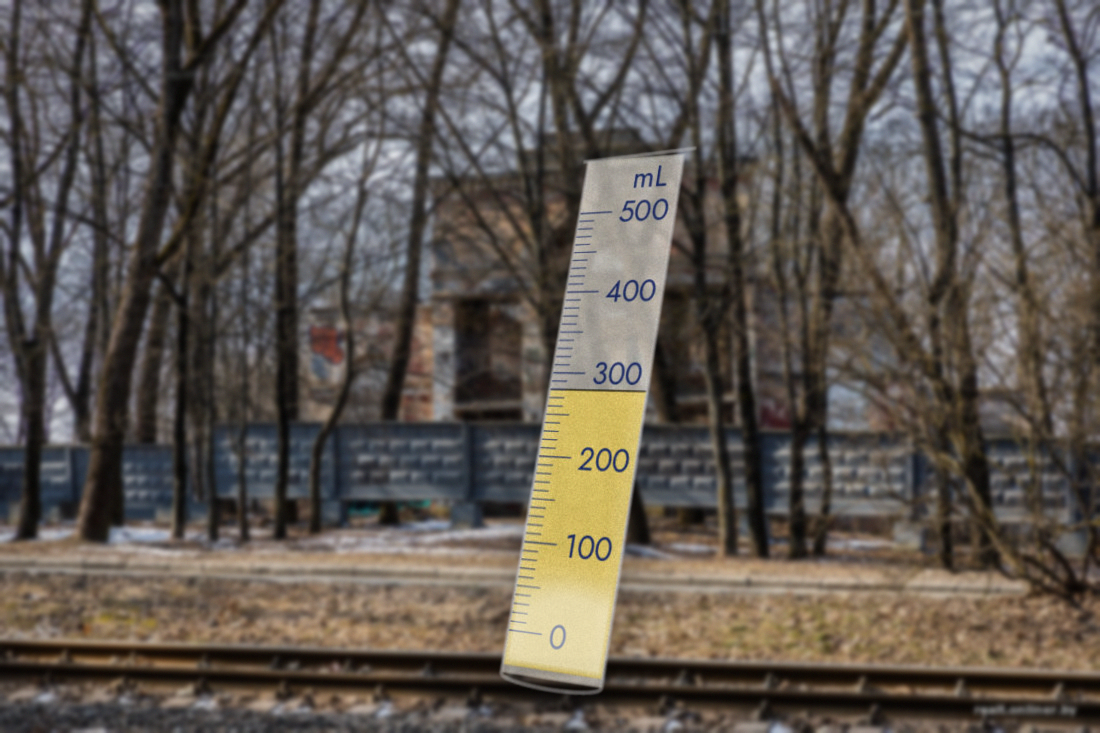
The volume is 280; mL
